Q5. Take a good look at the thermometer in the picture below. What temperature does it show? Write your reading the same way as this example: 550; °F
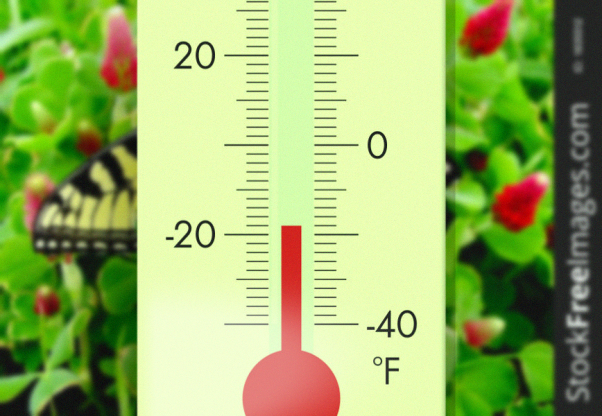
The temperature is -18; °F
